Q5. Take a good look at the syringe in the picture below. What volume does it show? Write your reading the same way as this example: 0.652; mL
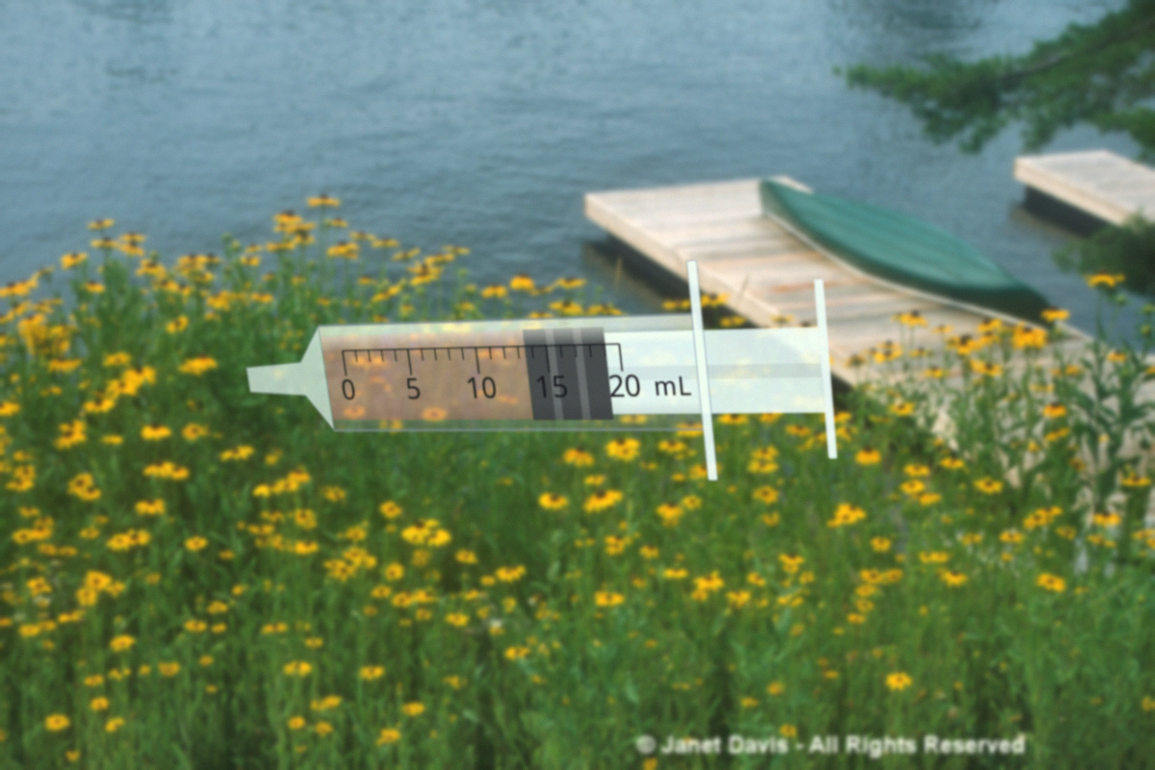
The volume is 13.5; mL
